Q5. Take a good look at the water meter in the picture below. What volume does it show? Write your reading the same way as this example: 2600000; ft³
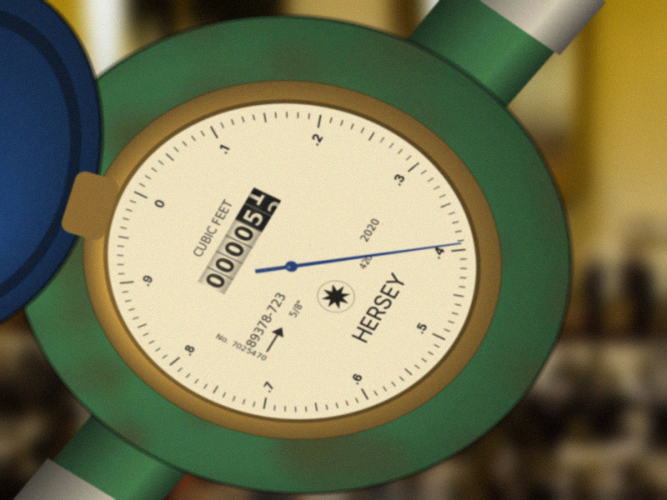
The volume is 51.39; ft³
